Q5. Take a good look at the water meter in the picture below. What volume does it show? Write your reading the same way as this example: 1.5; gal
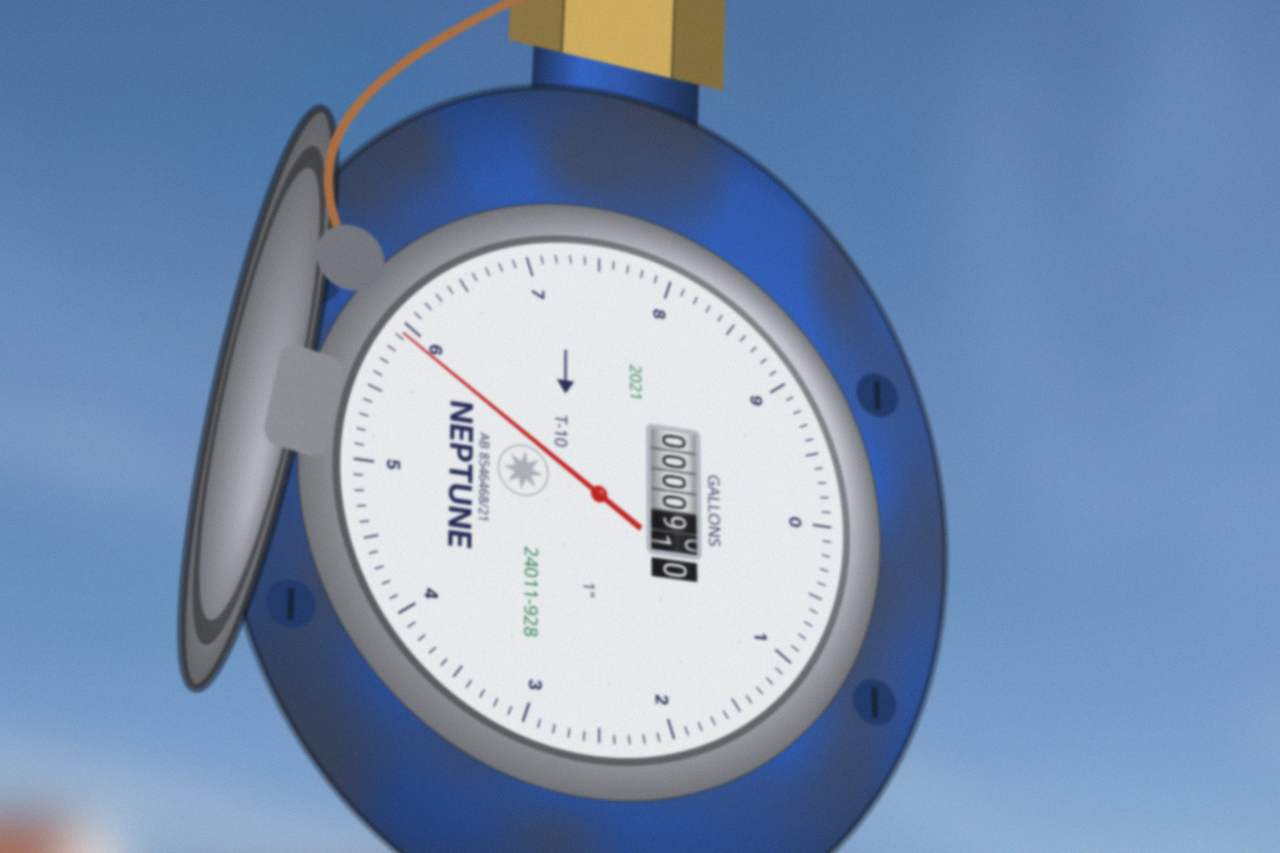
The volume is 905.9; gal
